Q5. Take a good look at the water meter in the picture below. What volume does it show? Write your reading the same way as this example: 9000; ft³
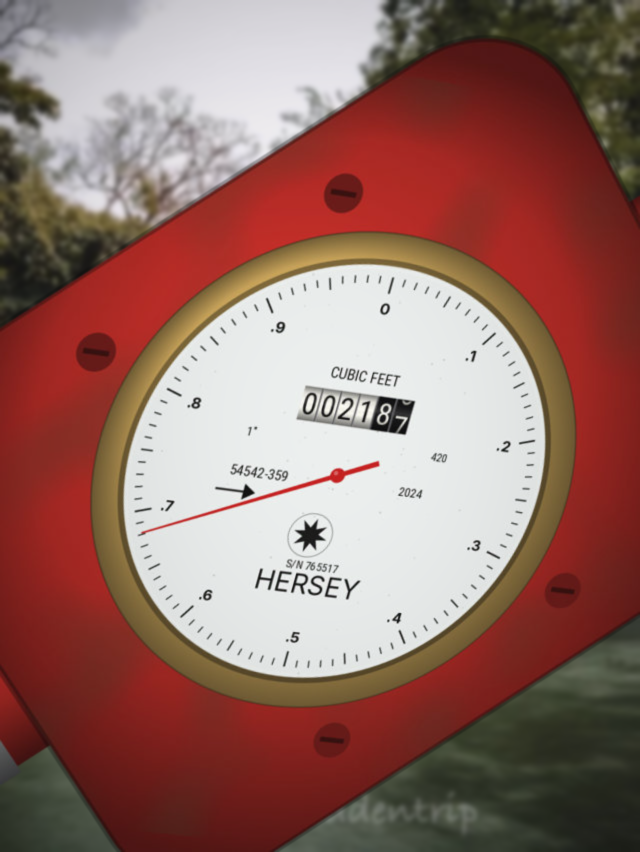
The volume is 2186.68; ft³
